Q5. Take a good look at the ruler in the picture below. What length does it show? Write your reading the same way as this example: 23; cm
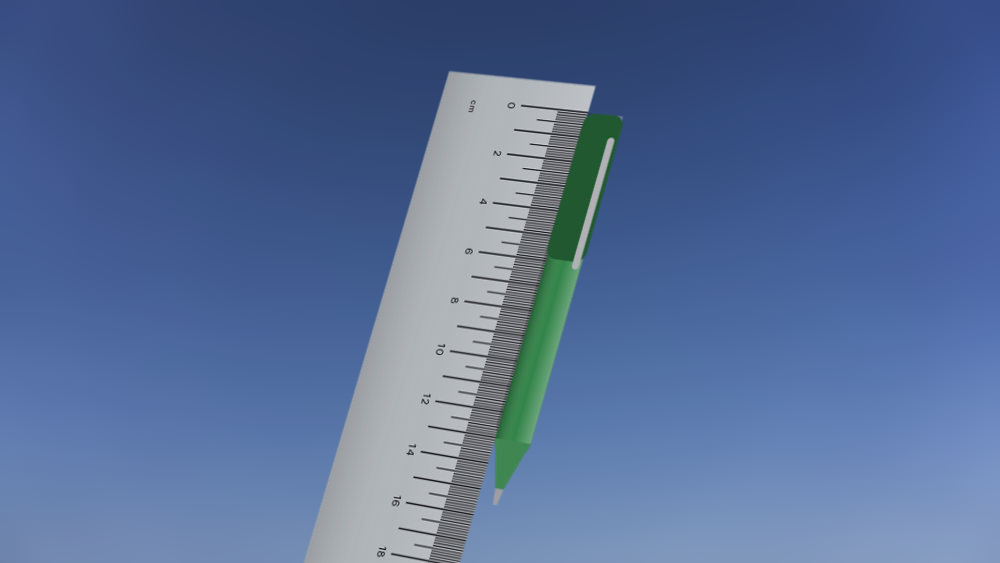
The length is 15.5; cm
